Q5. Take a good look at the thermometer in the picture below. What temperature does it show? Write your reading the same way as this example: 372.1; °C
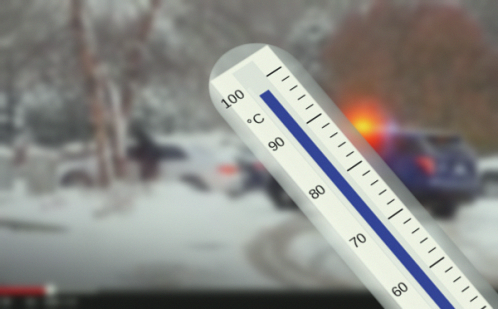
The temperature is 98; °C
